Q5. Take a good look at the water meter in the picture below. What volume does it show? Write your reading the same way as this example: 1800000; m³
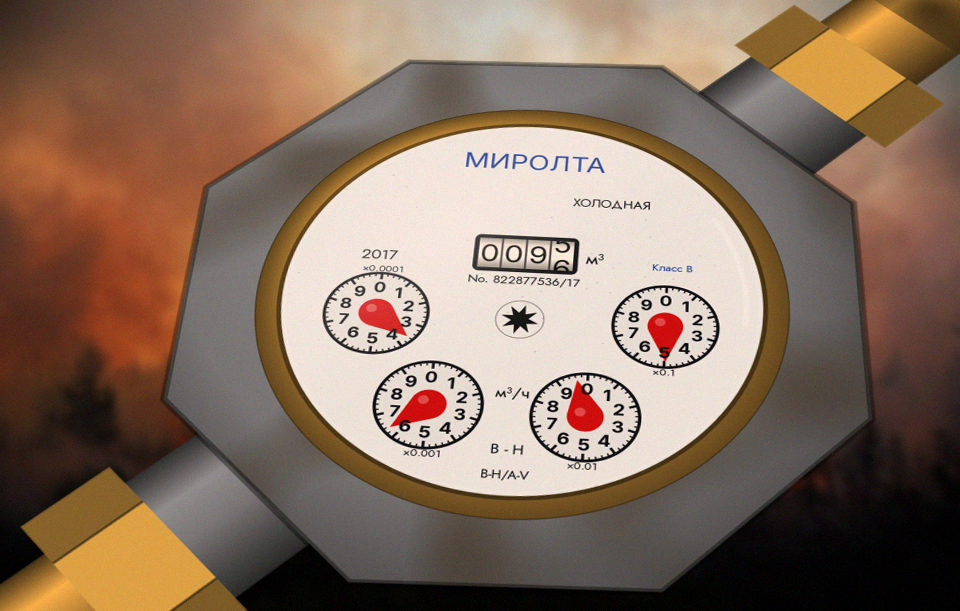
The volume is 95.4963; m³
